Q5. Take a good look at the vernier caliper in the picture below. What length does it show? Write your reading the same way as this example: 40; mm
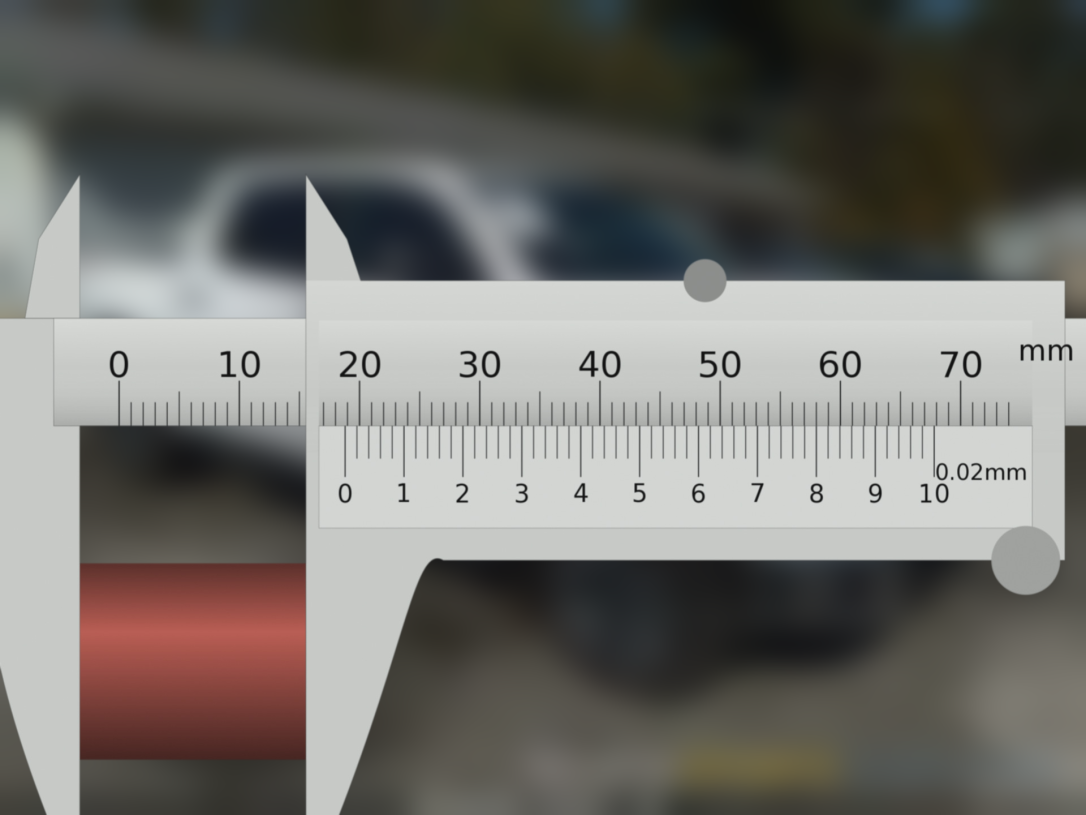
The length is 18.8; mm
